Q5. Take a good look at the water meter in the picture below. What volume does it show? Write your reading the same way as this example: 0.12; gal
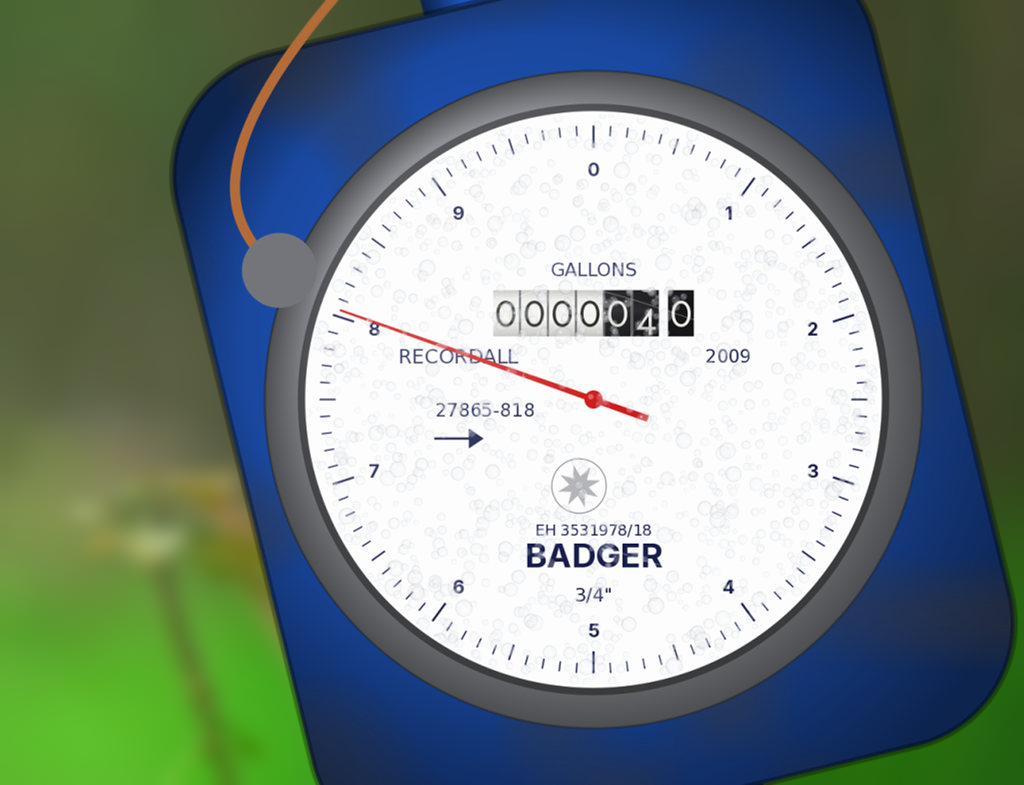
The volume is 38.0; gal
